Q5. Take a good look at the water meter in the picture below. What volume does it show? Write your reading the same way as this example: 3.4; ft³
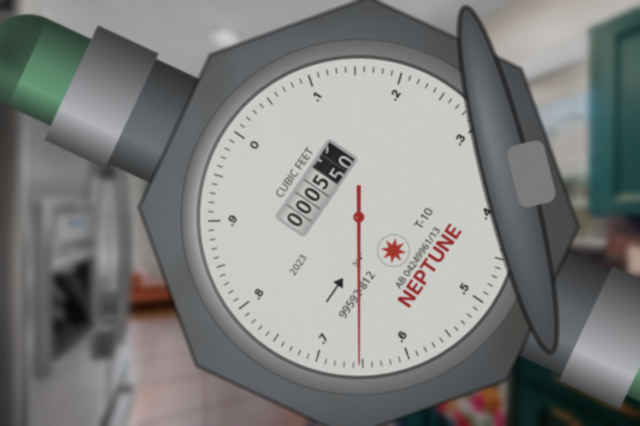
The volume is 549.65; ft³
